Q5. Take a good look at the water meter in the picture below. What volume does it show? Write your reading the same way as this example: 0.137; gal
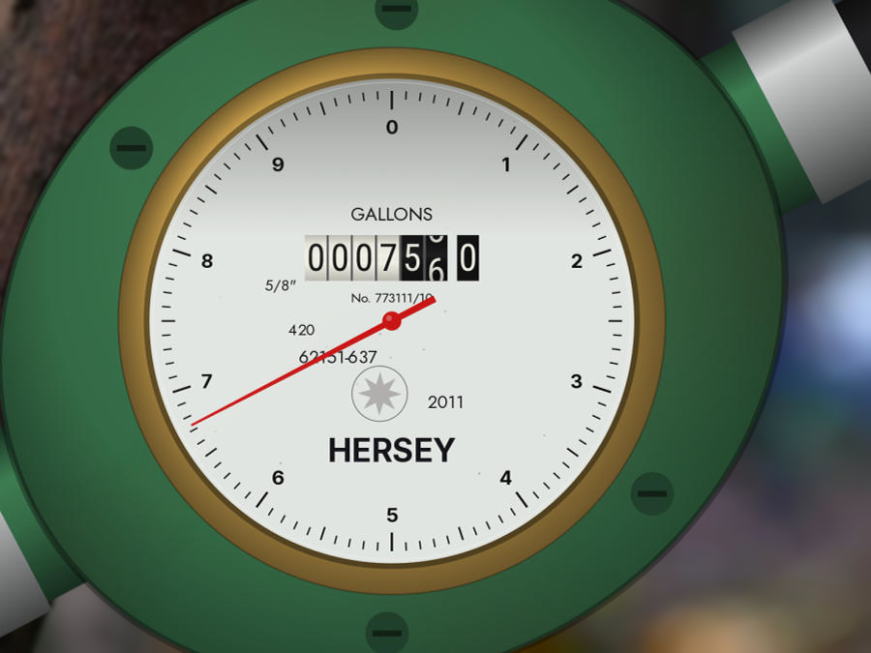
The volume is 7556.7; gal
